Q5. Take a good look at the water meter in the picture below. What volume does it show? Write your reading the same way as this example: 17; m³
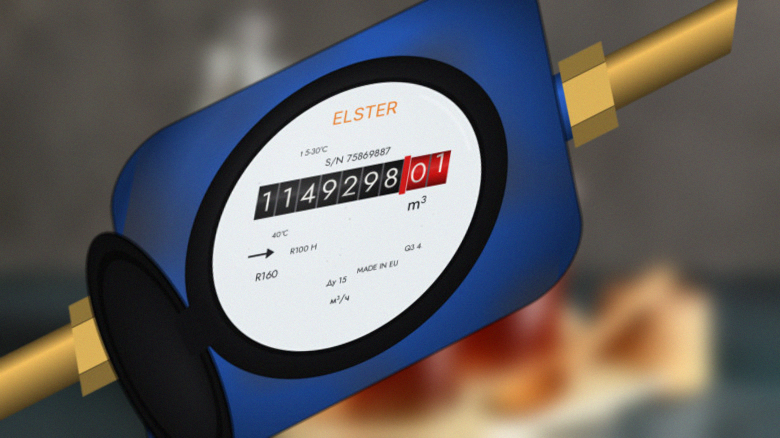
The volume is 1149298.01; m³
